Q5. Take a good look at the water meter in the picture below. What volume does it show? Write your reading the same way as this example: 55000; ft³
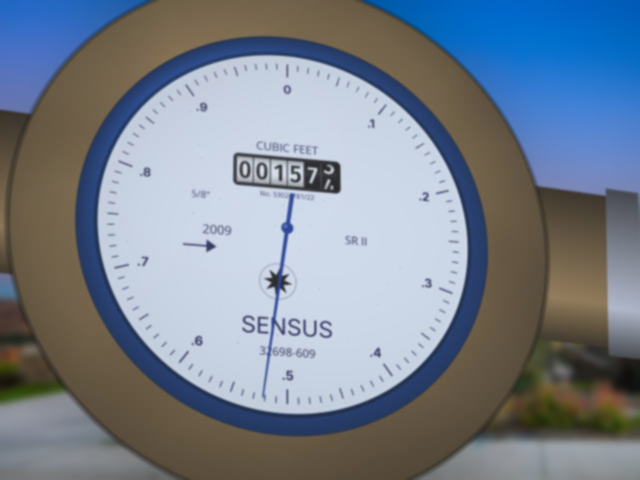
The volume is 1573.52; ft³
